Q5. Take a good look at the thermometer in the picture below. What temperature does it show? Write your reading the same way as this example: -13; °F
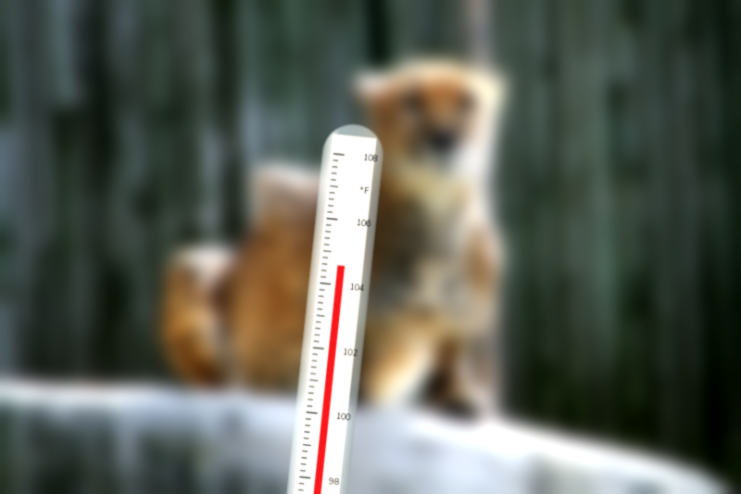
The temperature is 104.6; °F
